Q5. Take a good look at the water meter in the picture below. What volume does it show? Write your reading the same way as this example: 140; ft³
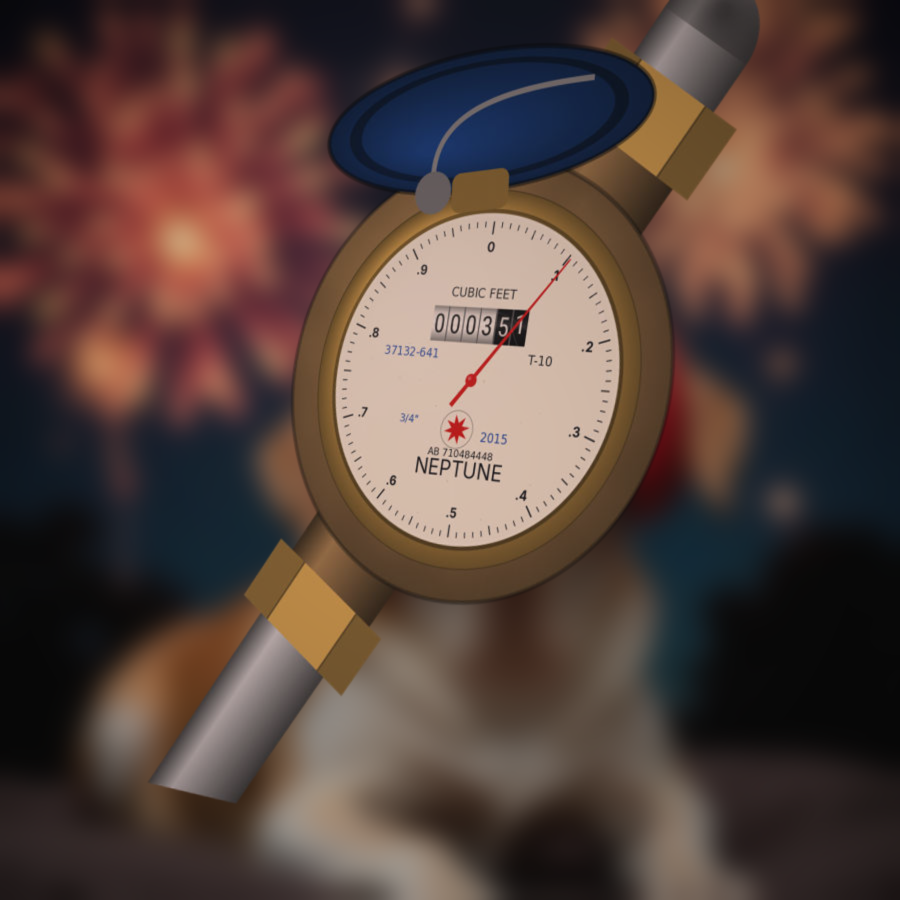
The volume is 351.10; ft³
